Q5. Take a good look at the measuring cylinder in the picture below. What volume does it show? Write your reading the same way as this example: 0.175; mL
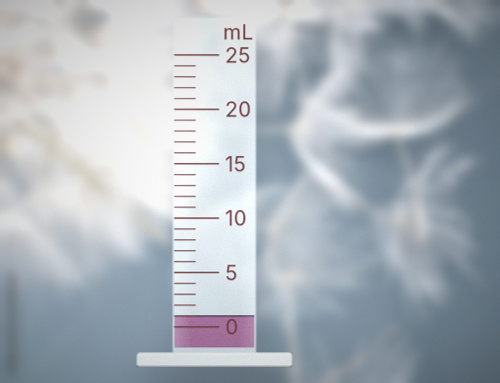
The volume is 1; mL
